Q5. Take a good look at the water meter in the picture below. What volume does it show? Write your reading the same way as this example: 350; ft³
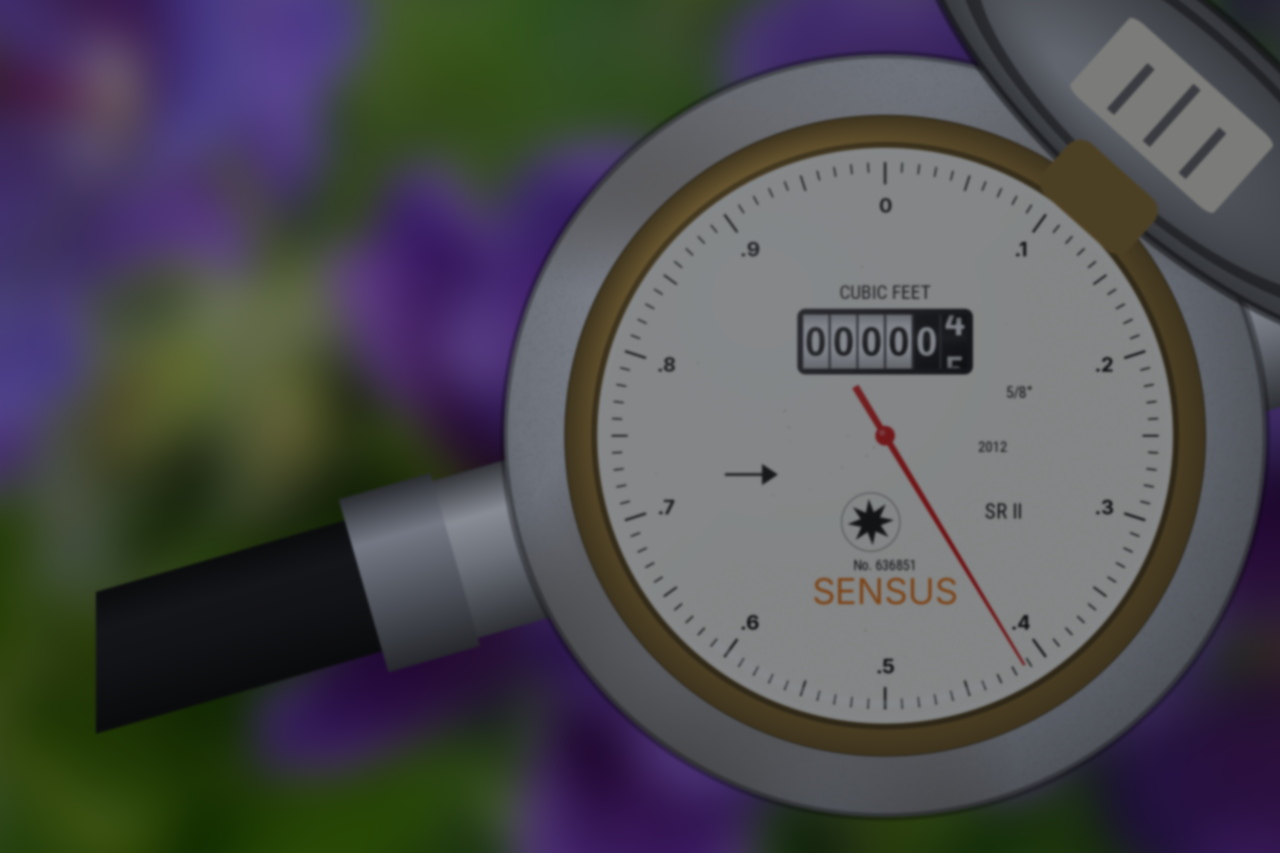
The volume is 4.41; ft³
